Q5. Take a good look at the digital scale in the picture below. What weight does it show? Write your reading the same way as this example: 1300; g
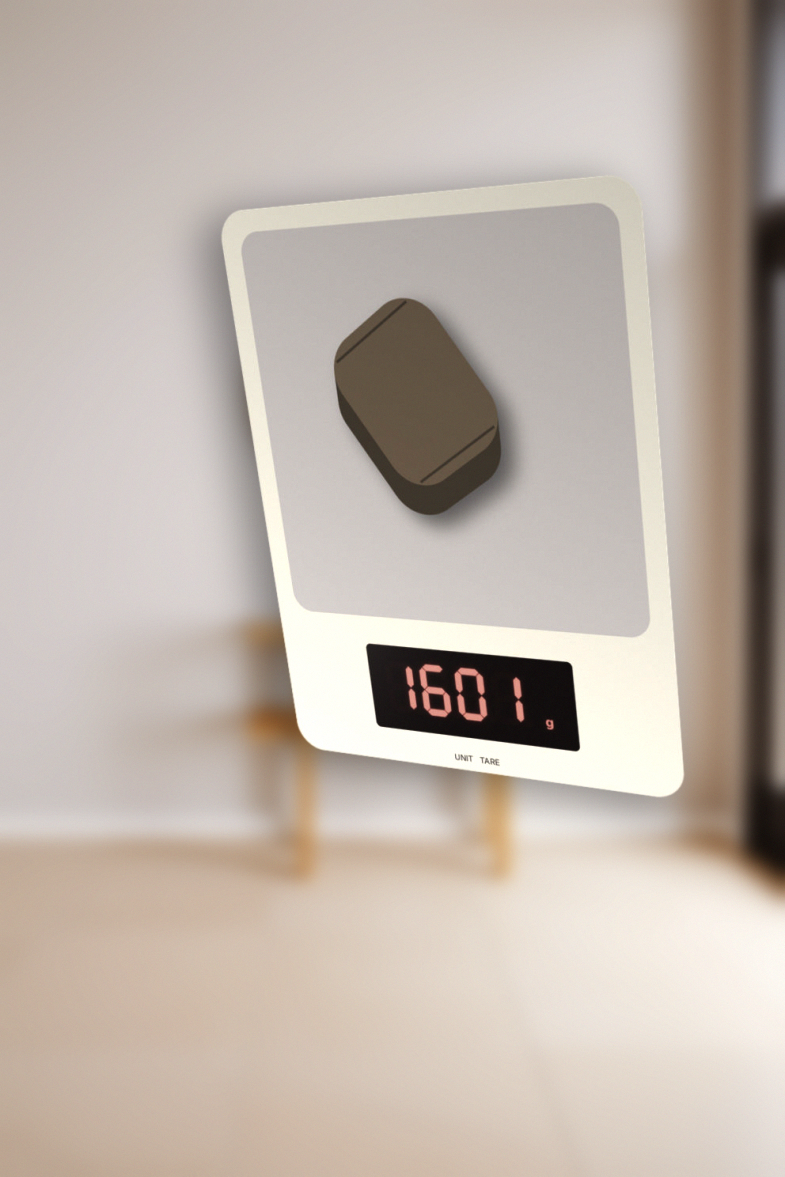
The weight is 1601; g
